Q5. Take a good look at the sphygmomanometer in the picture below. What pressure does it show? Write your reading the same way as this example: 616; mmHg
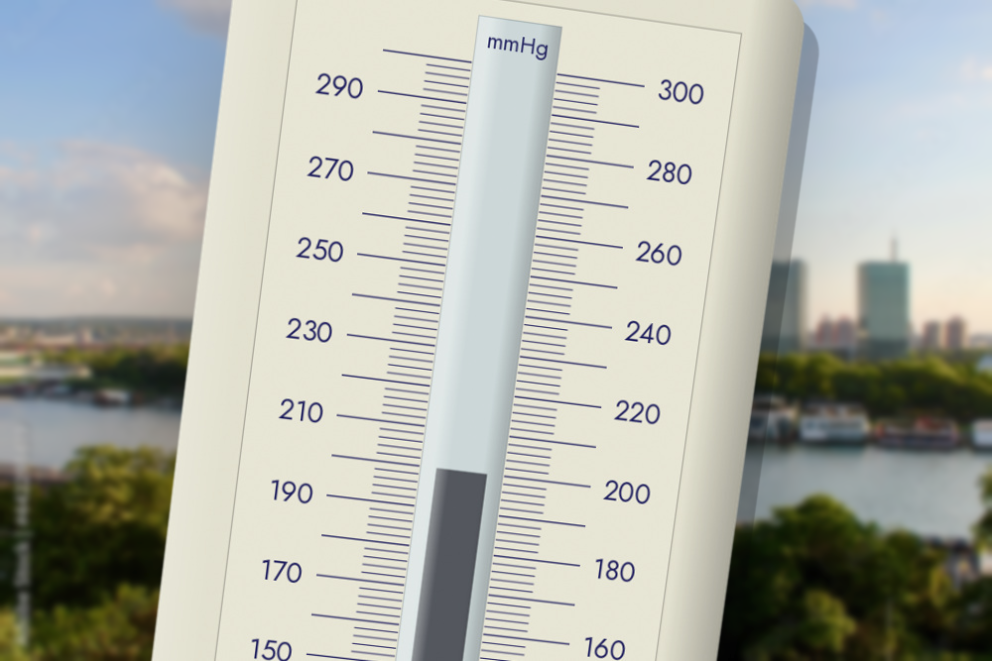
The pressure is 200; mmHg
